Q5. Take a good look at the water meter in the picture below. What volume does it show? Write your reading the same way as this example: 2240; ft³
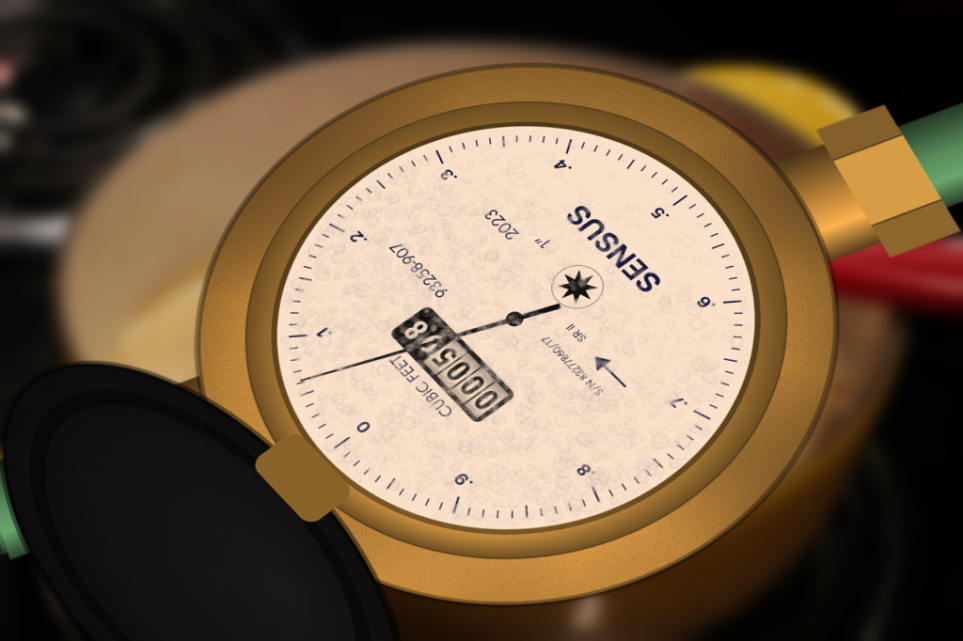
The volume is 598.06; ft³
